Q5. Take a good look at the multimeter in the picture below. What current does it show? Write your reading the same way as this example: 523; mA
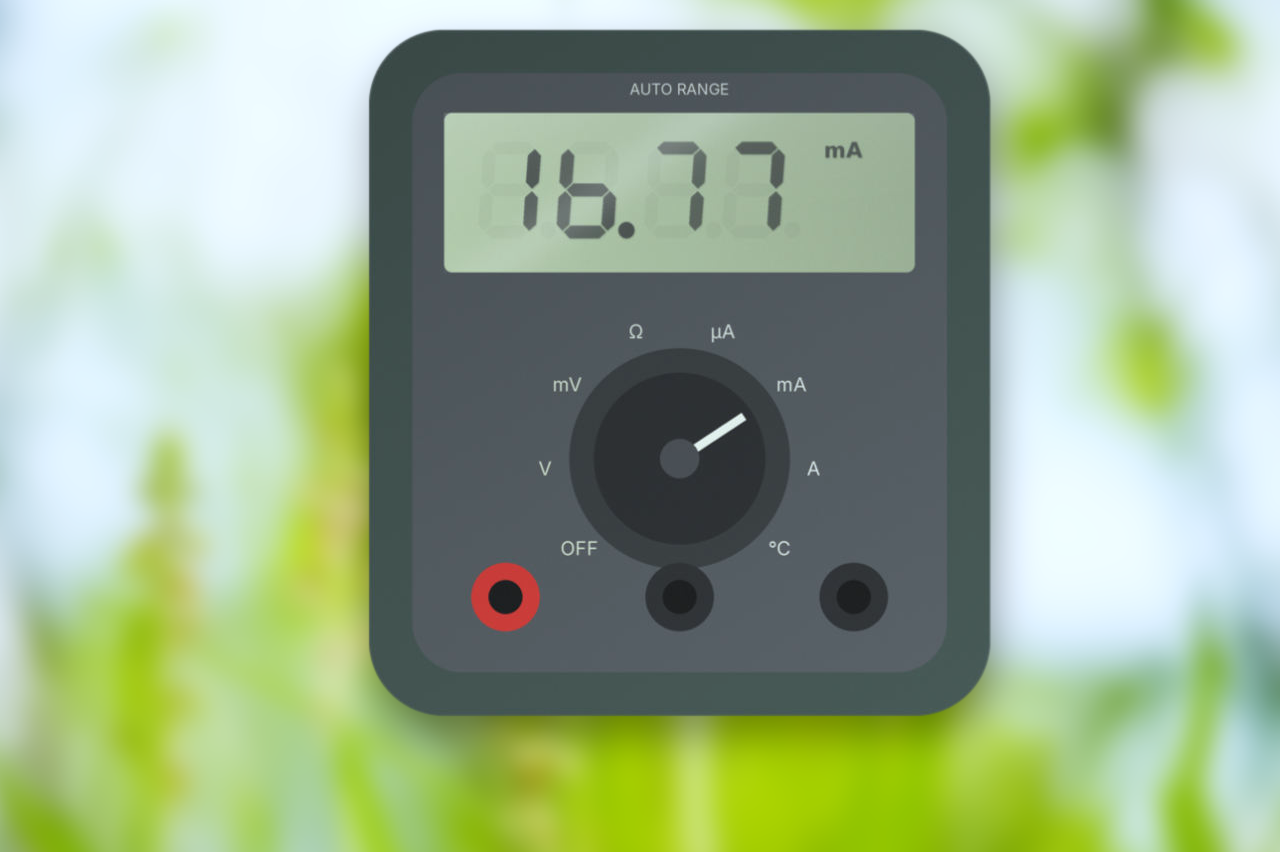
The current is 16.77; mA
